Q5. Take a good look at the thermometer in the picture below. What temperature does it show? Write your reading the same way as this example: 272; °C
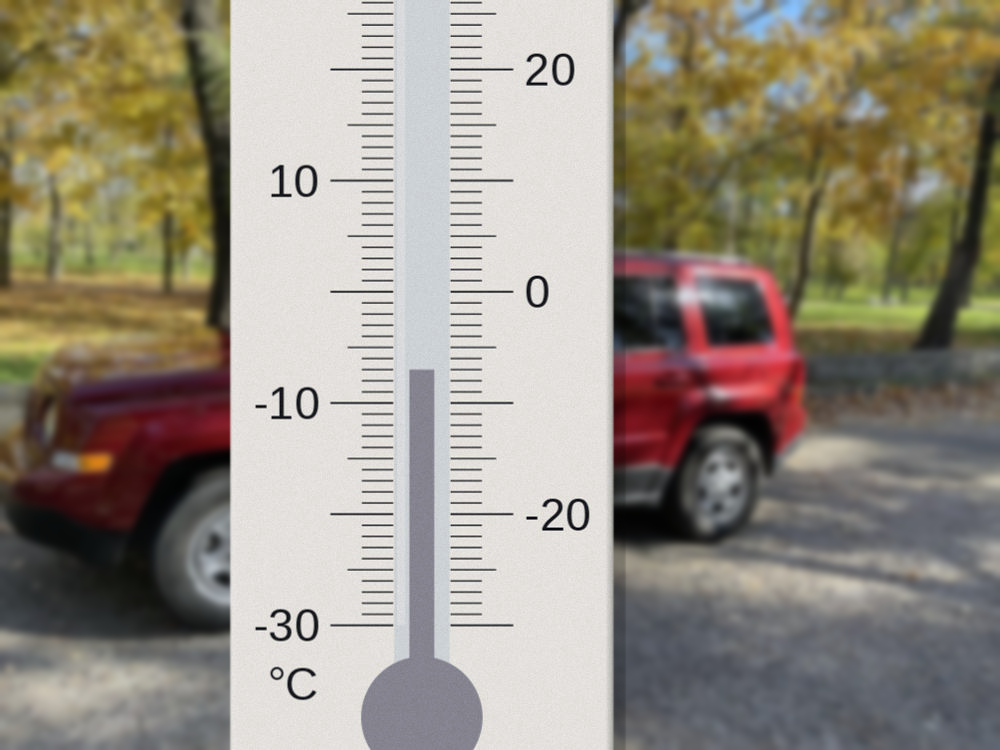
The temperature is -7; °C
